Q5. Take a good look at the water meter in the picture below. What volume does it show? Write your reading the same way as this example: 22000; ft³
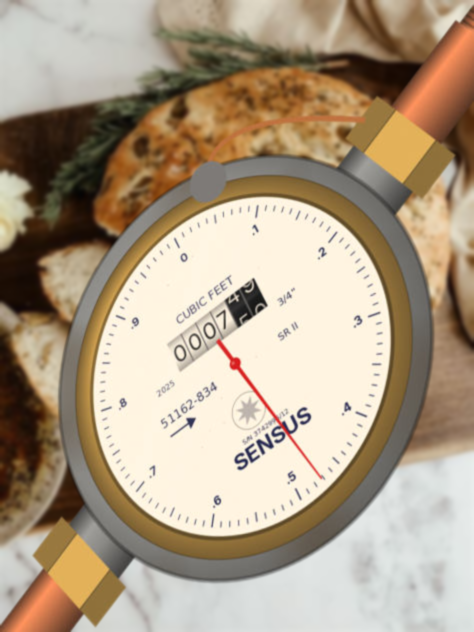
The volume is 749.47; ft³
